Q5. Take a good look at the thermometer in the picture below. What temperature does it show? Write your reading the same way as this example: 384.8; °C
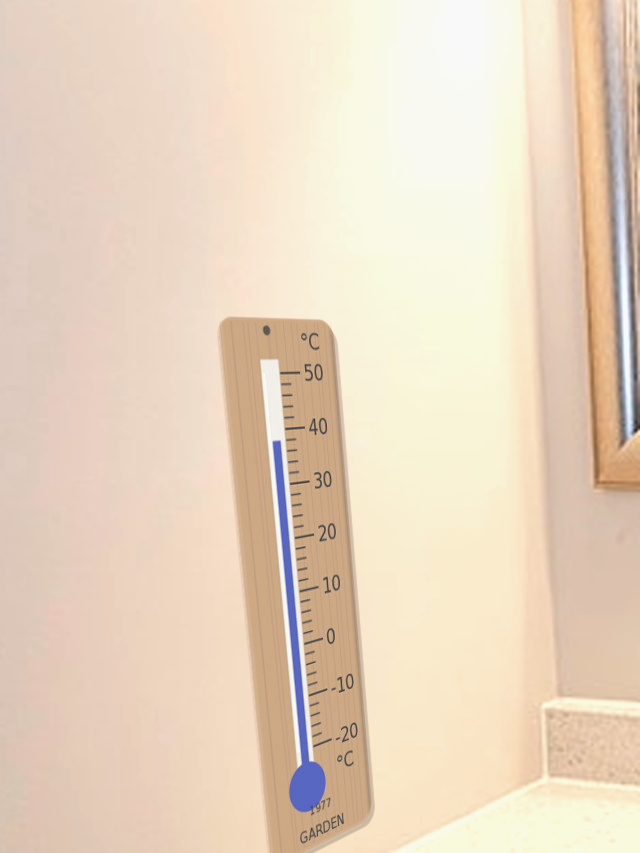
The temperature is 38; °C
